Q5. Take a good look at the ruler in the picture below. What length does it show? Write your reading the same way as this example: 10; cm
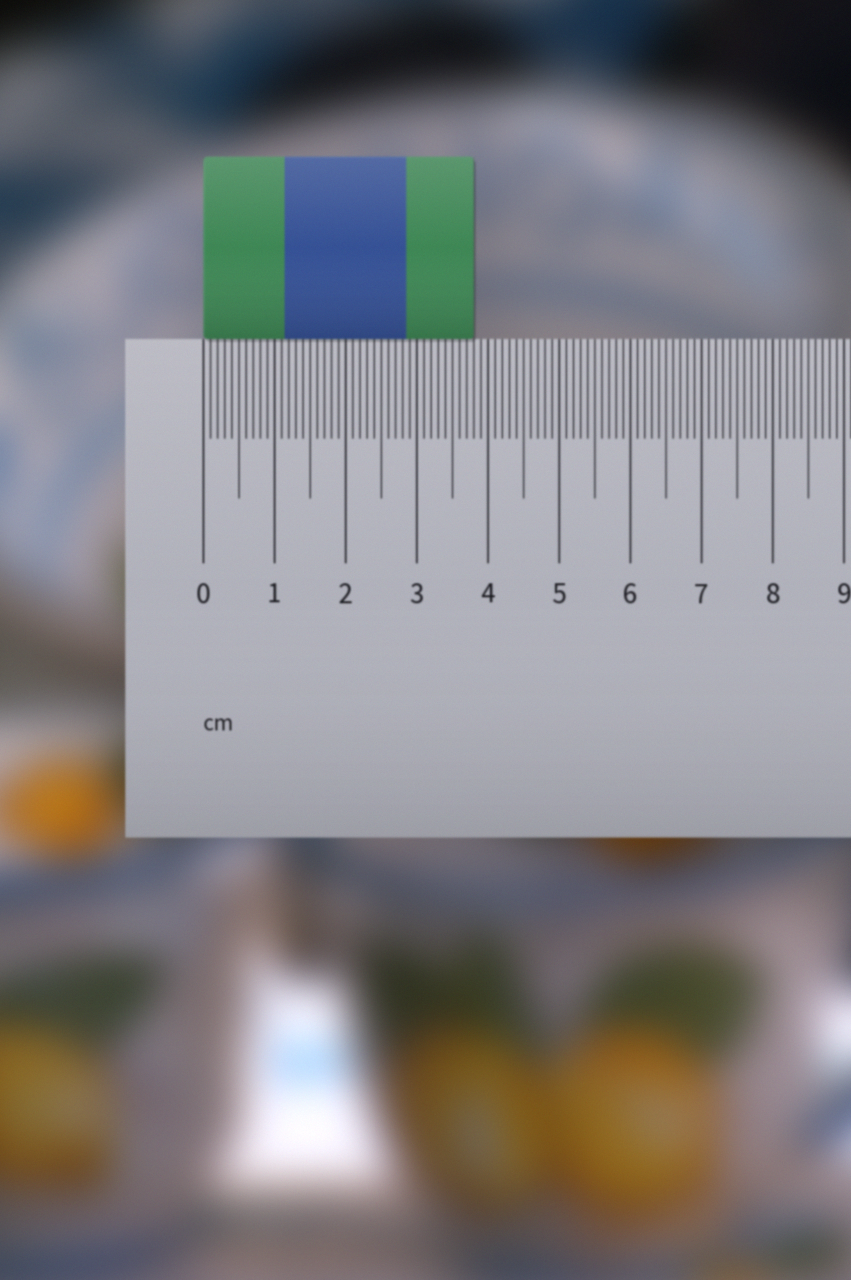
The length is 3.8; cm
